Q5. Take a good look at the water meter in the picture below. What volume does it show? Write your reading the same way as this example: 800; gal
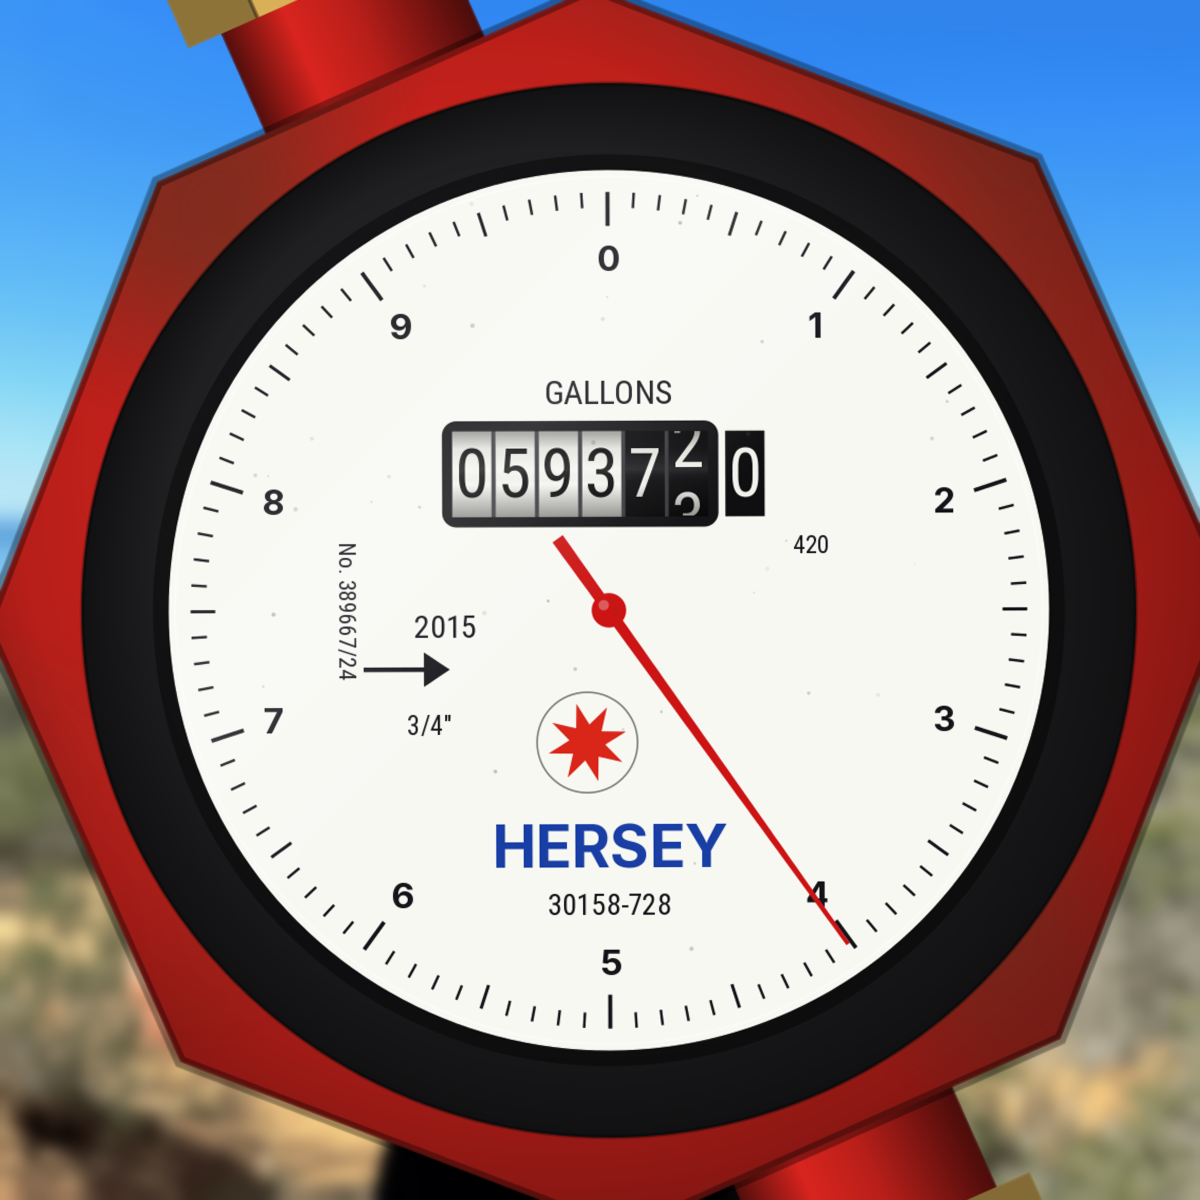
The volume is 593724.0; gal
